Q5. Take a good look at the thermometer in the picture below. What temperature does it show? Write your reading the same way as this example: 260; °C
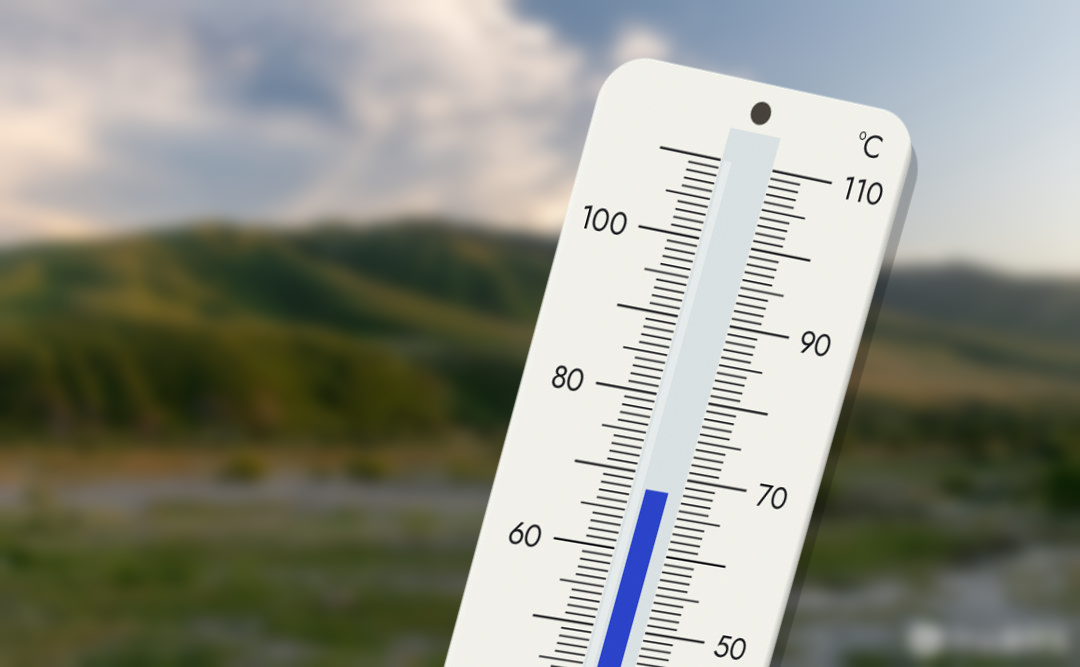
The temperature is 68; °C
